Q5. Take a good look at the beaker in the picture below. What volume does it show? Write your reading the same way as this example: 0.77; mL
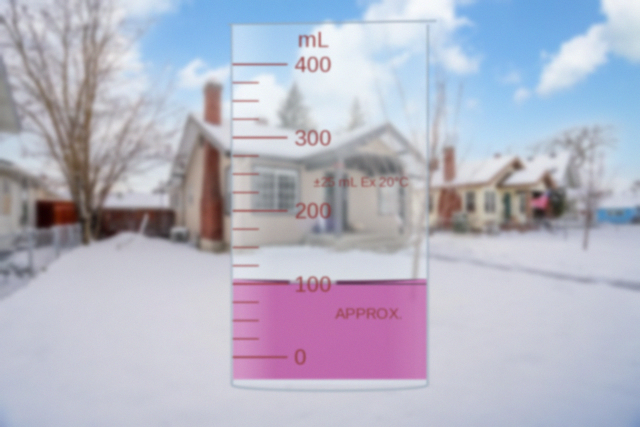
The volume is 100; mL
